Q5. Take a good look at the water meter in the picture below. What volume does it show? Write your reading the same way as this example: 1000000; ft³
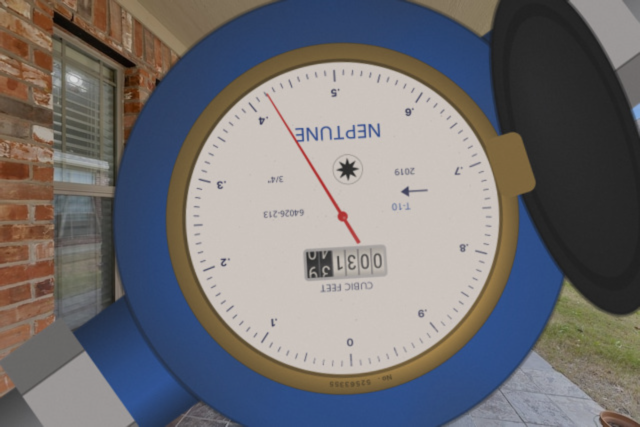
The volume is 3139.42; ft³
